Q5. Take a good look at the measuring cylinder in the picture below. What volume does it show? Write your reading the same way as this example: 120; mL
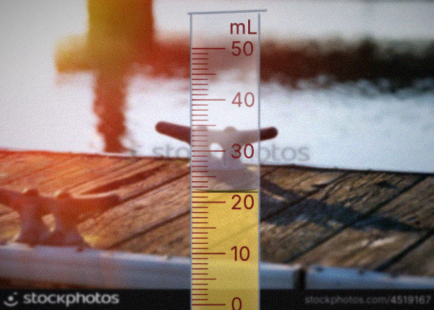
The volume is 22; mL
